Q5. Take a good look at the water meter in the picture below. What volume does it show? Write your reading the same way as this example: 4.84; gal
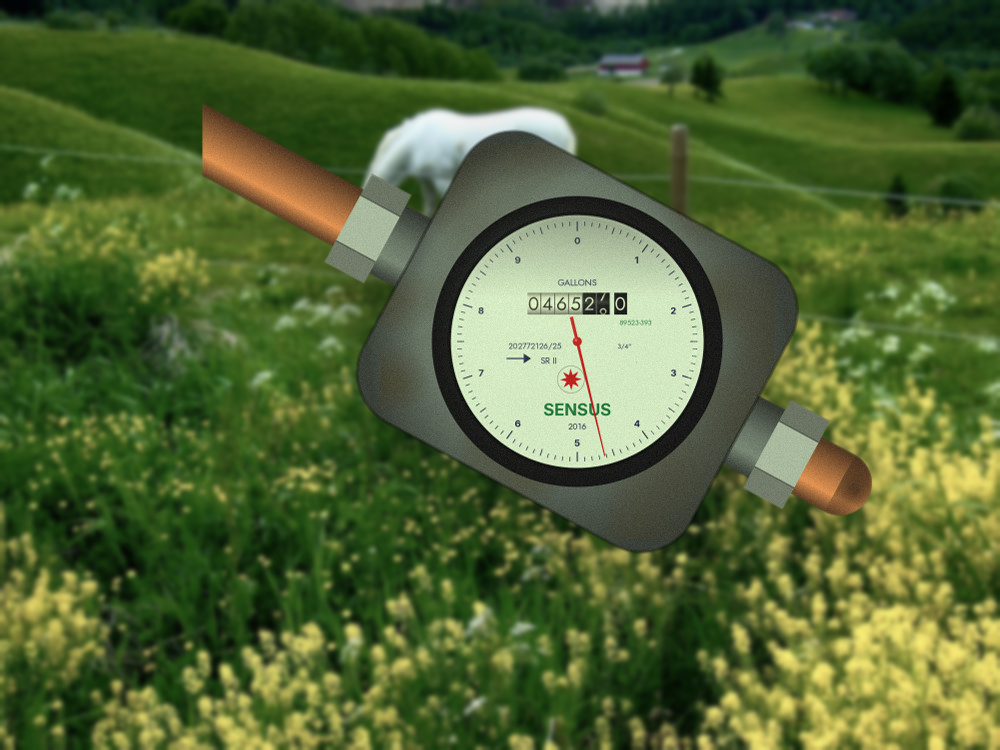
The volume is 465274.6; gal
